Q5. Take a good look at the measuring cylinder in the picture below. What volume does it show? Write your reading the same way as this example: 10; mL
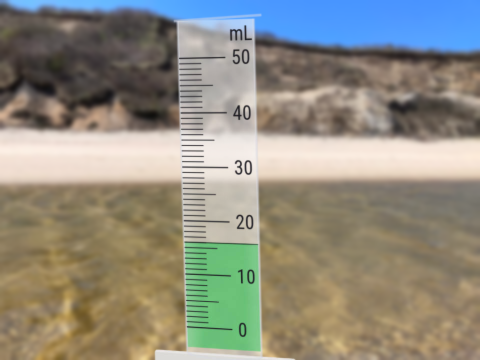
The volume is 16; mL
